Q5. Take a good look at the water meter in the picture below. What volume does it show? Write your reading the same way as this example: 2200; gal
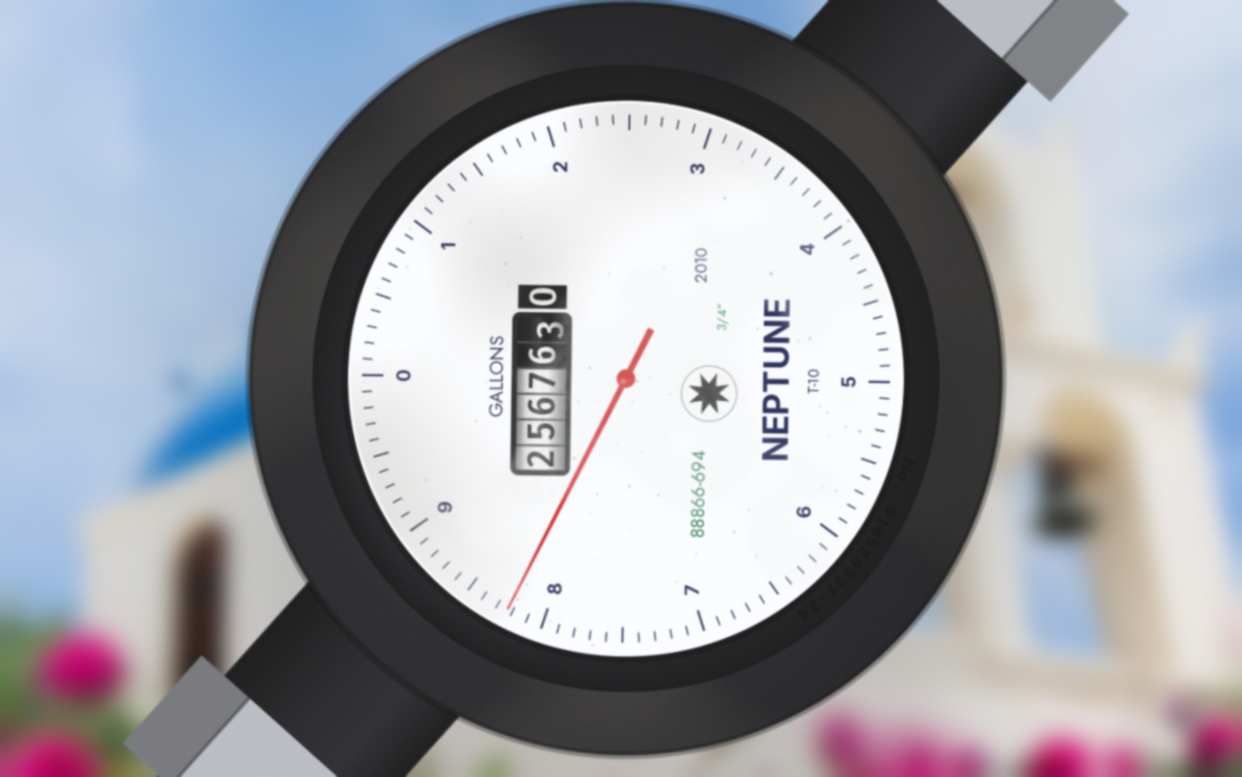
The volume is 2567628.2; gal
